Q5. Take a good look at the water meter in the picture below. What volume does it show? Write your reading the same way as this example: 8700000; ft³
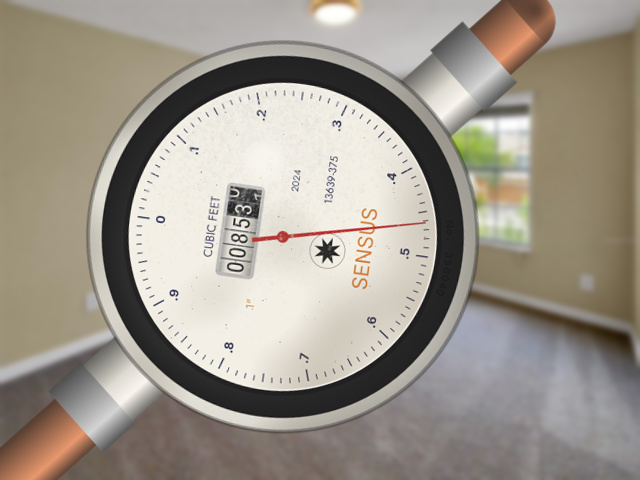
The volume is 8530.46; ft³
